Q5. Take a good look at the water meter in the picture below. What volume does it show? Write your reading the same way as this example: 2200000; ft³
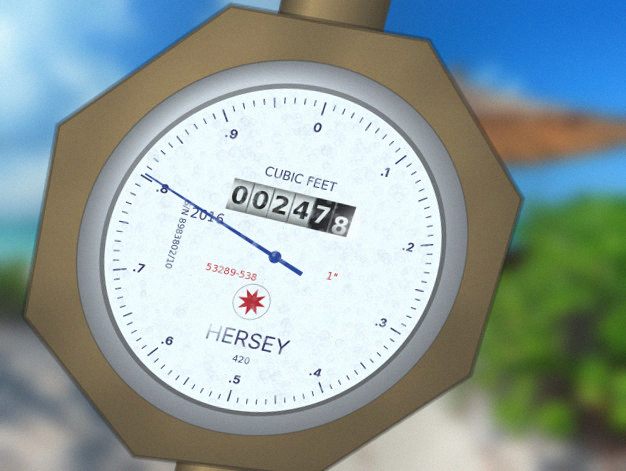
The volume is 2477.80; ft³
